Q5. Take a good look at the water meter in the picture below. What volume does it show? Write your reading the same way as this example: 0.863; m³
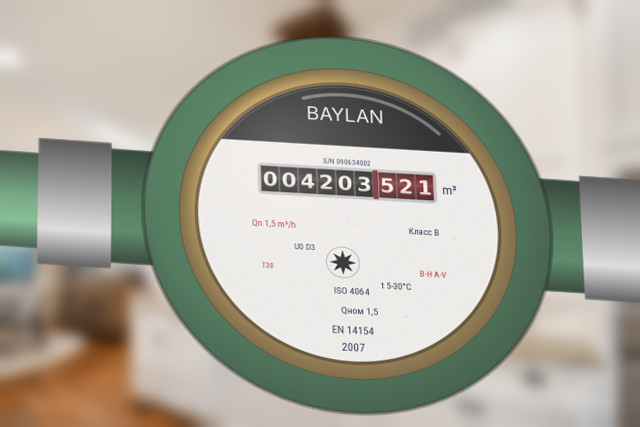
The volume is 4203.521; m³
